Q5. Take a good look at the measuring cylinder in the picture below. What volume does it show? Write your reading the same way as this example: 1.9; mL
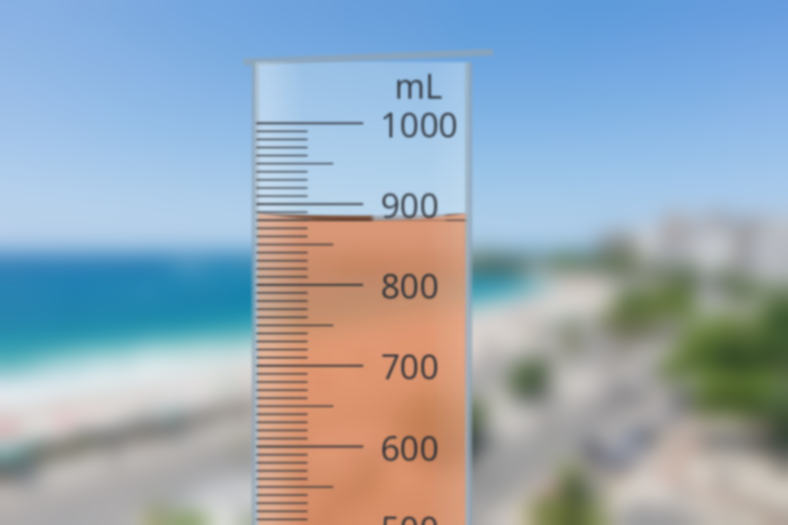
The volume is 880; mL
